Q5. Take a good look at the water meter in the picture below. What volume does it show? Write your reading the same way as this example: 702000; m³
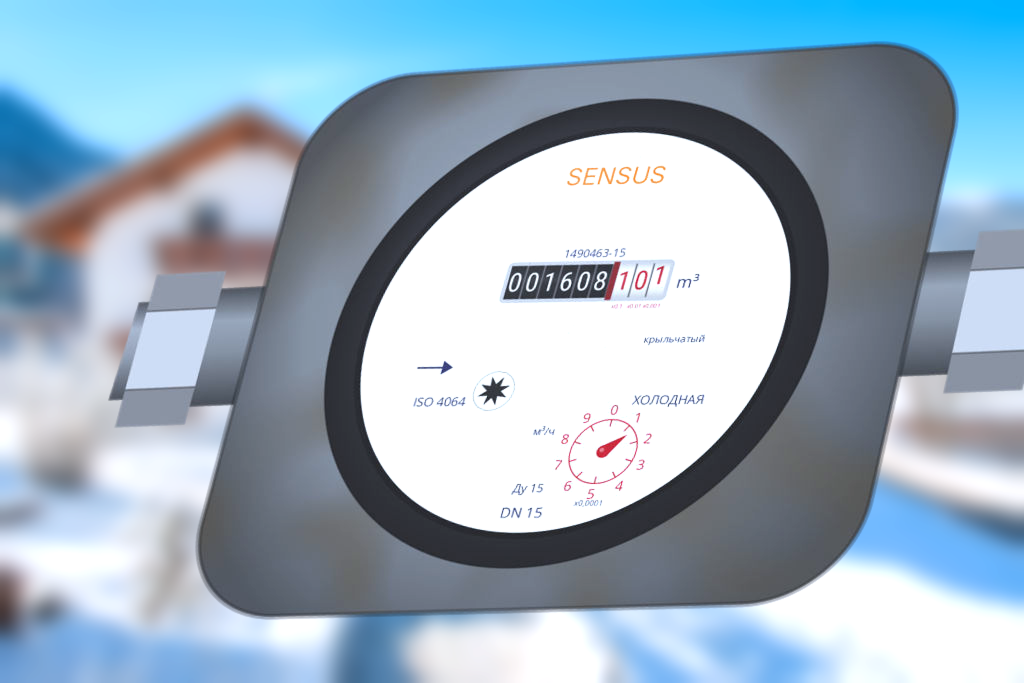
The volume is 1608.1011; m³
